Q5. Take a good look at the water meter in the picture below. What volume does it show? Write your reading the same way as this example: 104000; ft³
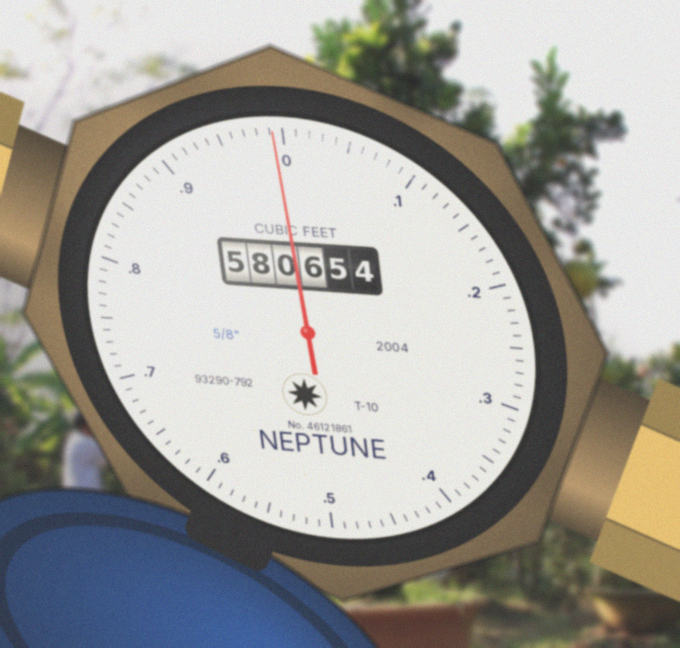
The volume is 580653.99; ft³
